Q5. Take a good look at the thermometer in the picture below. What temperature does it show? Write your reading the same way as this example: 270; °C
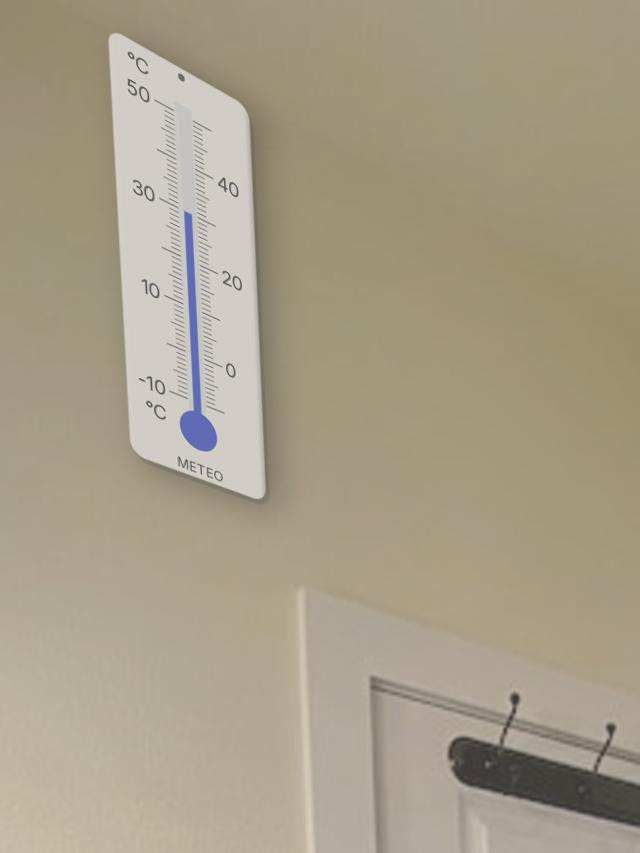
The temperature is 30; °C
